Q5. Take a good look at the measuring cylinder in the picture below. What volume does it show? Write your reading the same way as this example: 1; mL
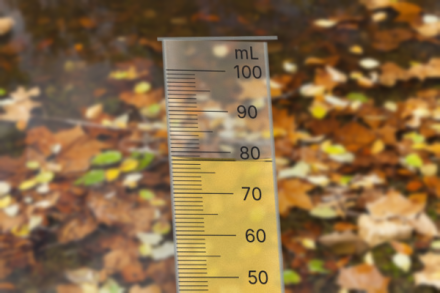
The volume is 78; mL
